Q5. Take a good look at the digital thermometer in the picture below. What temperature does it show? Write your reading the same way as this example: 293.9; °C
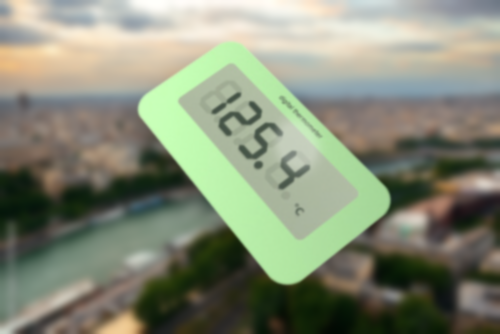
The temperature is 125.4; °C
